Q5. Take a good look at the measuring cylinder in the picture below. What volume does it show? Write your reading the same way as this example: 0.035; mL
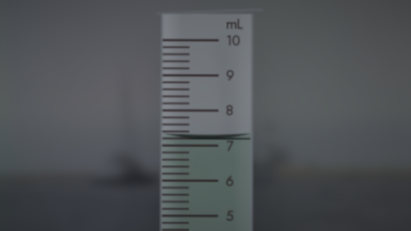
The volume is 7.2; mL
